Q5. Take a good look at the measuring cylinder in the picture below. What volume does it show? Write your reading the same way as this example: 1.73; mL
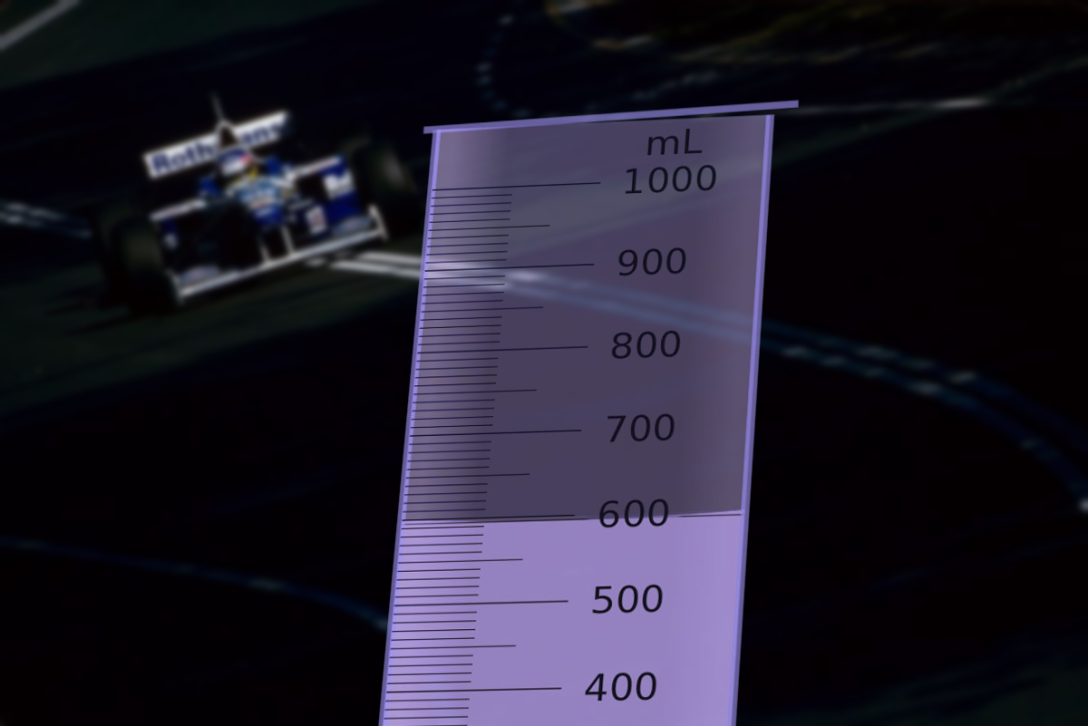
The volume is 595; mL
